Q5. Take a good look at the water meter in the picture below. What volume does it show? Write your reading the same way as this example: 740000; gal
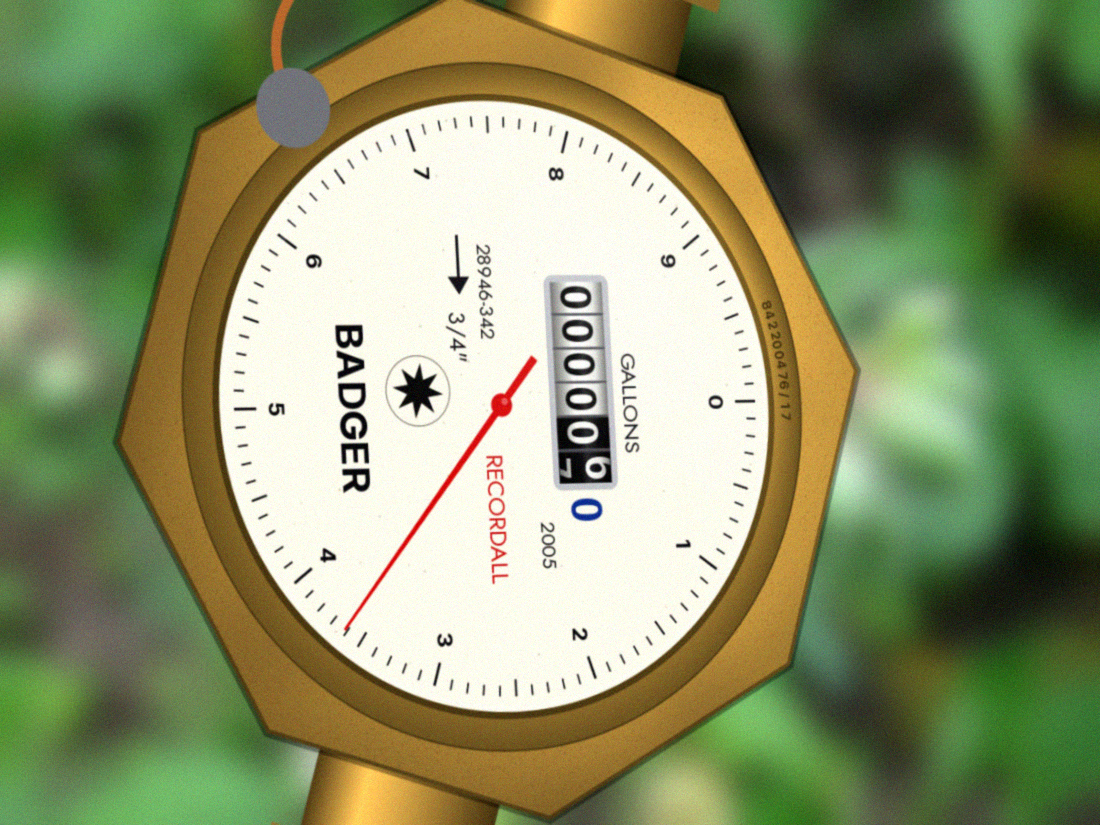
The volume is 63.6; gal
